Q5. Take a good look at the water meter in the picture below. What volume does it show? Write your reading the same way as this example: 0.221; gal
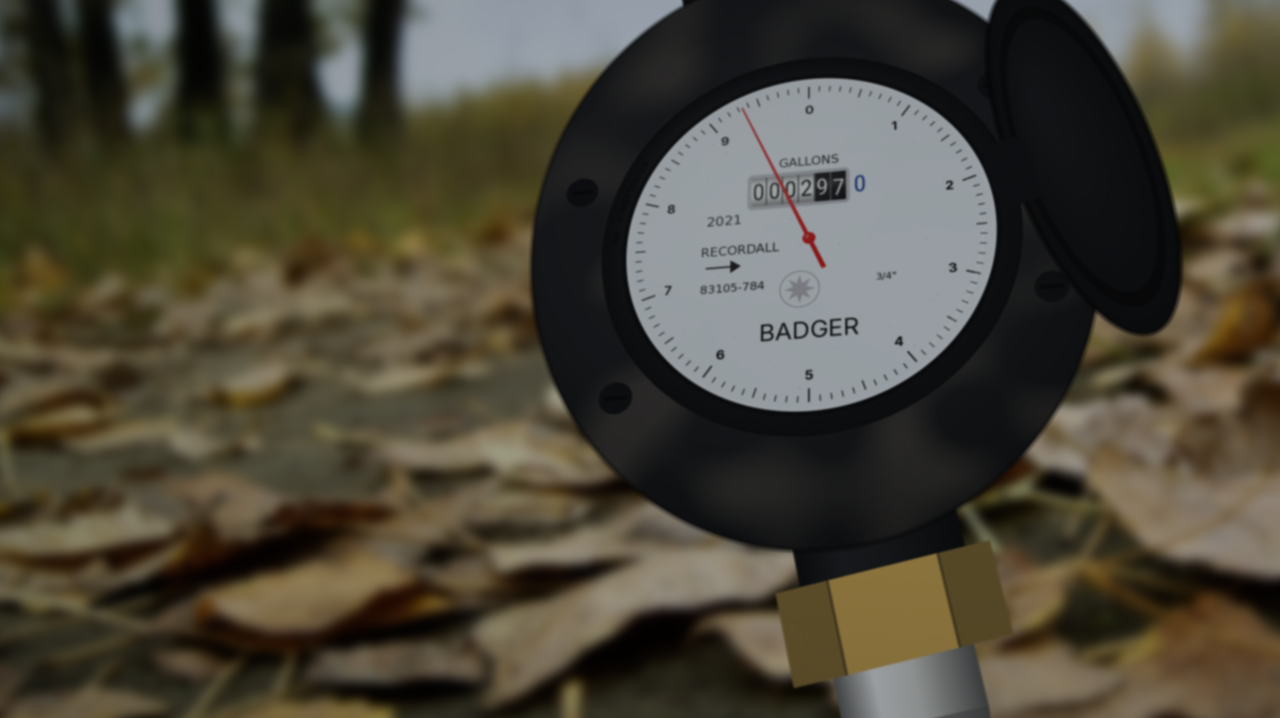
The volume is 2969.3; gal
